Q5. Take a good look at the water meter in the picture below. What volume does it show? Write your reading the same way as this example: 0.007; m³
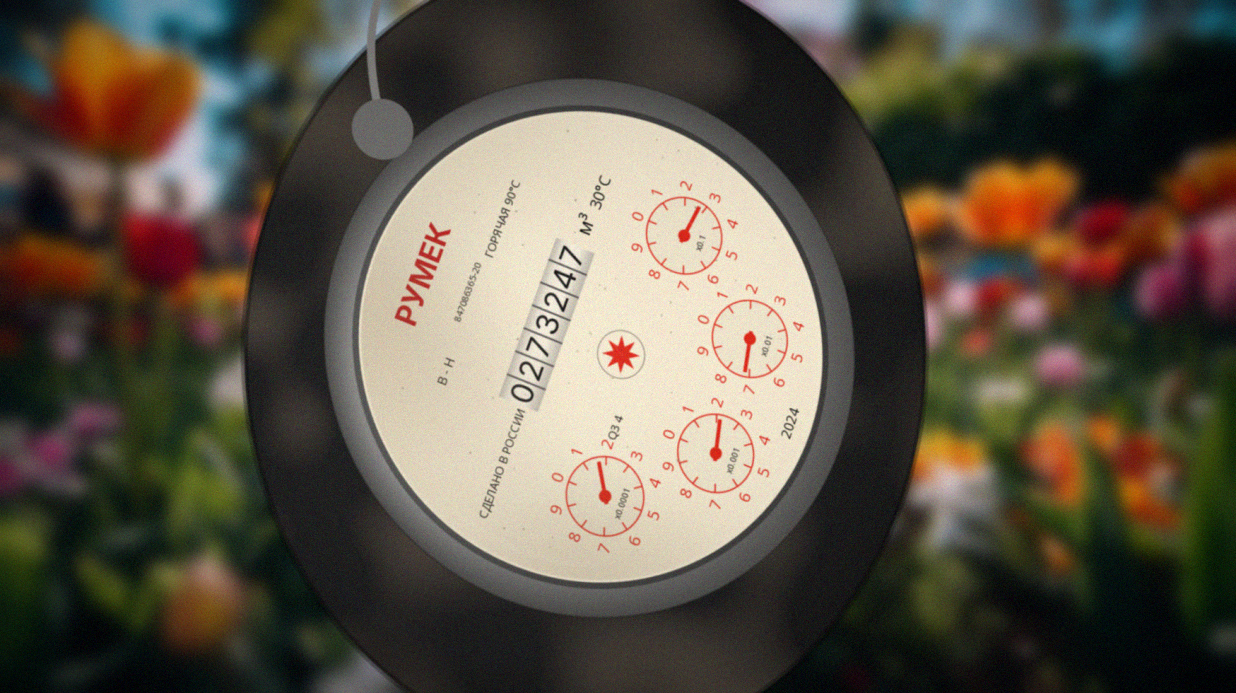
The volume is 273247.2721; m³
